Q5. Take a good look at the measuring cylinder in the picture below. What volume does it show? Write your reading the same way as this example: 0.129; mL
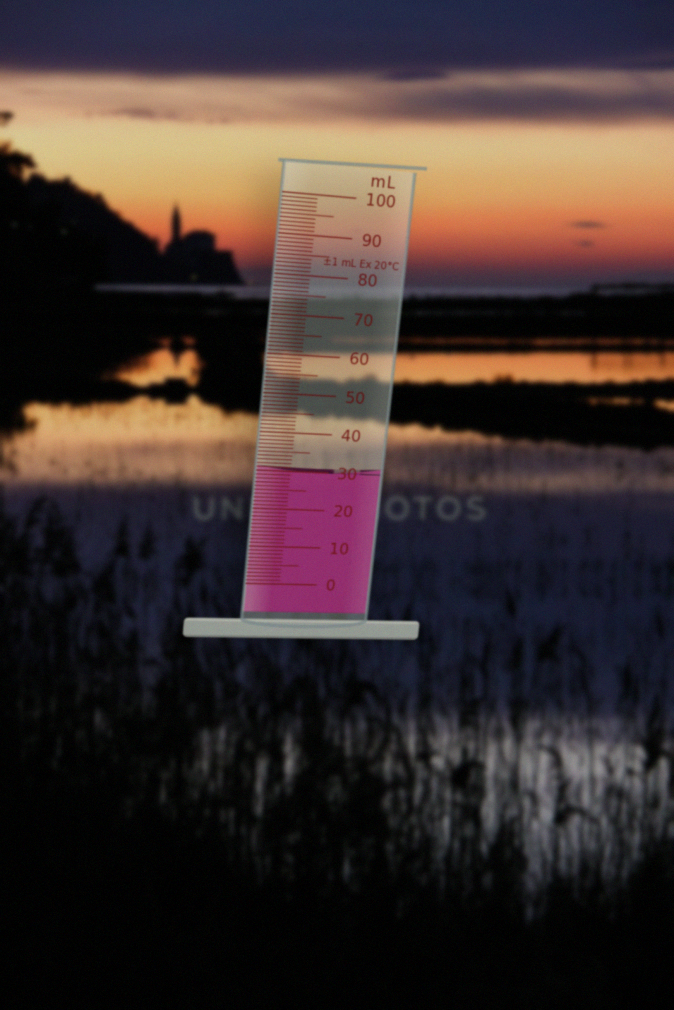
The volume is 30; mL
